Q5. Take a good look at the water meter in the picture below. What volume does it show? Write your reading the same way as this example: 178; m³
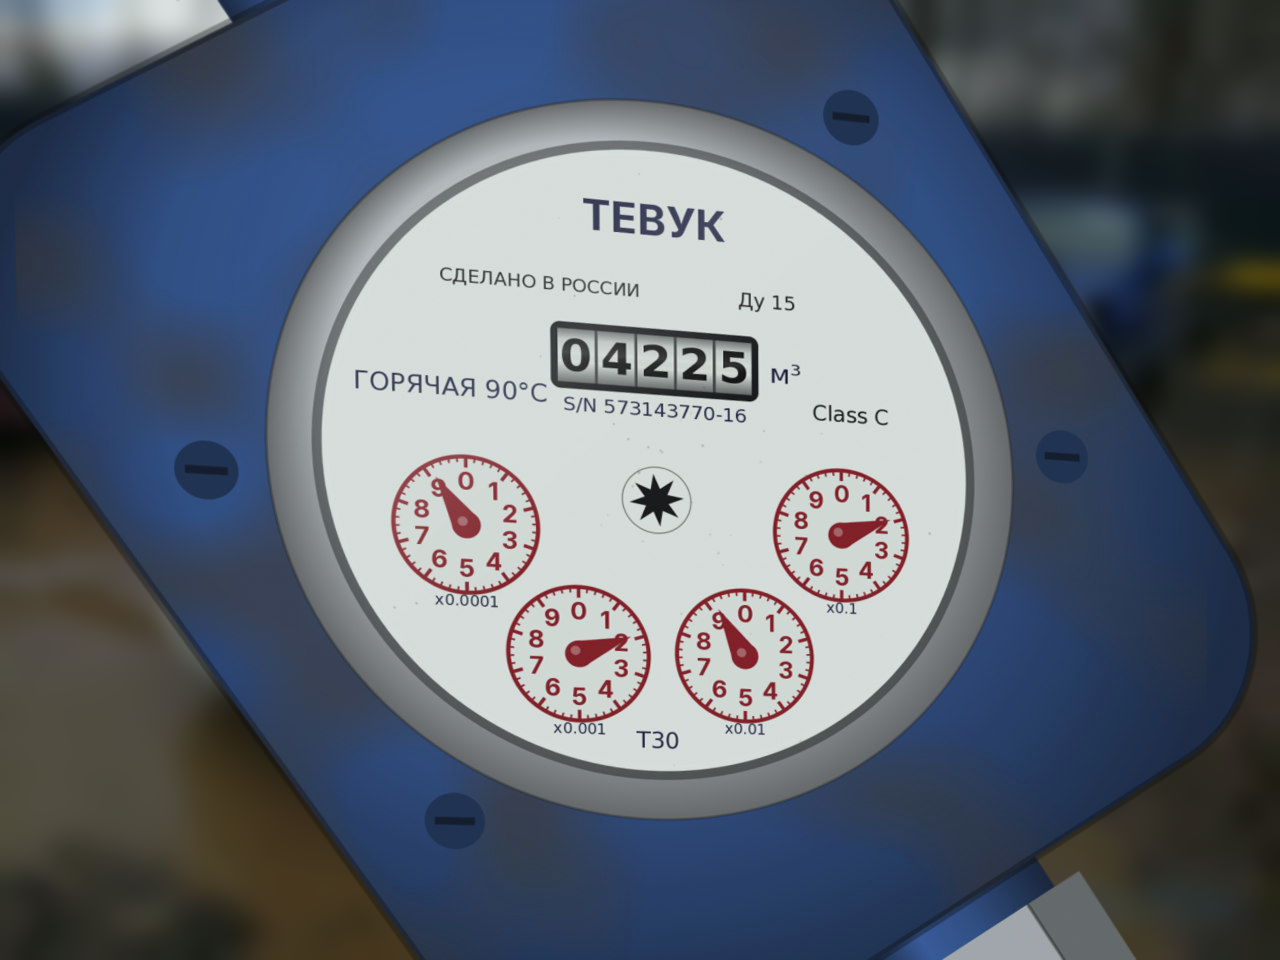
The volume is 4225.1919; m³
